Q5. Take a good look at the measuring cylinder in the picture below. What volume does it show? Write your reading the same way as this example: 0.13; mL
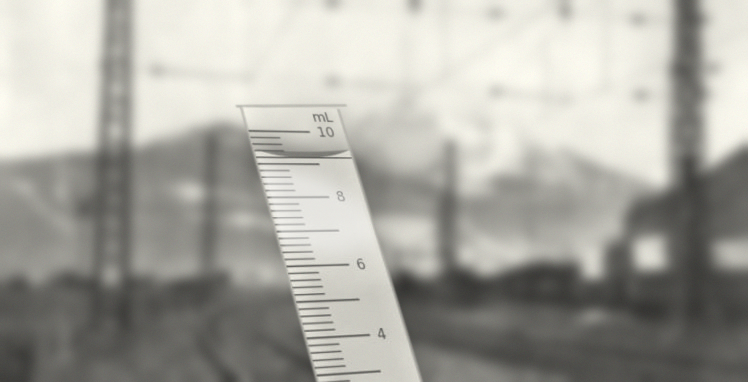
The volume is 9.2; mL
